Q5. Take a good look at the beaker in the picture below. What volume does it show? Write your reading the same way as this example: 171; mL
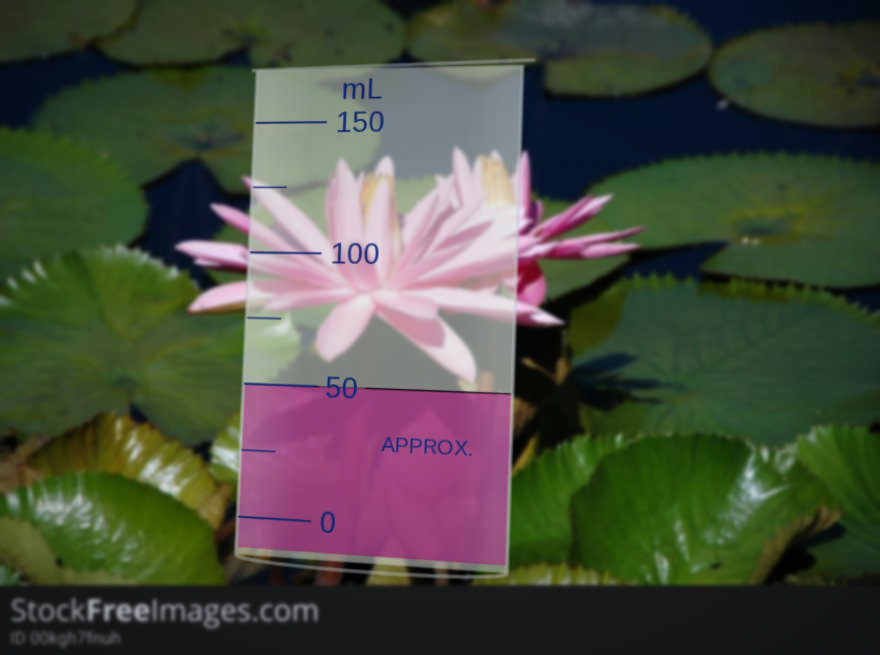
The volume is 50; mL
